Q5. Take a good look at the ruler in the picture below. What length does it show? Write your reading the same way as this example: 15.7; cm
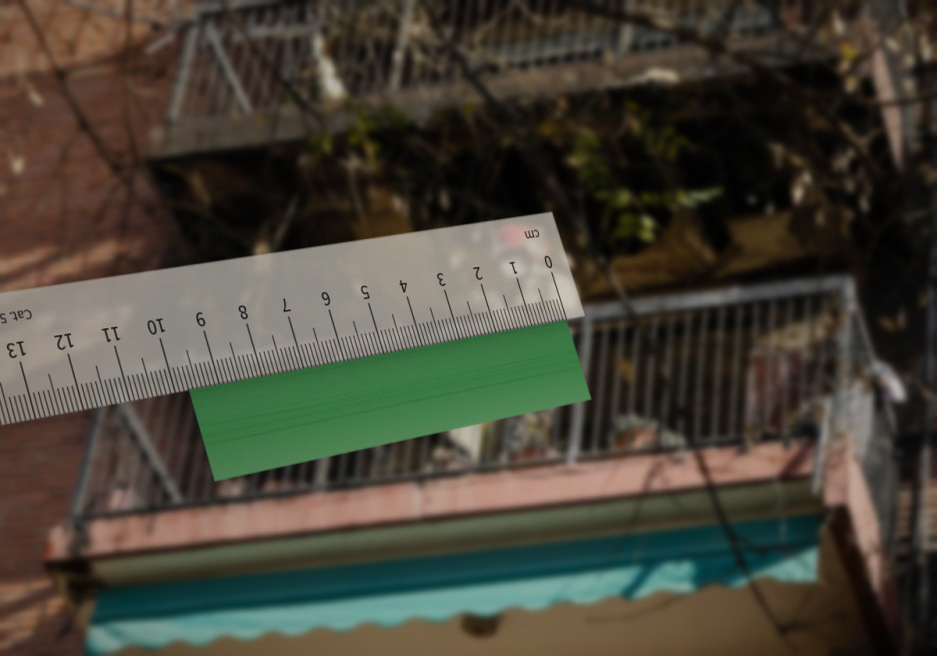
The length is 9.7; cm
